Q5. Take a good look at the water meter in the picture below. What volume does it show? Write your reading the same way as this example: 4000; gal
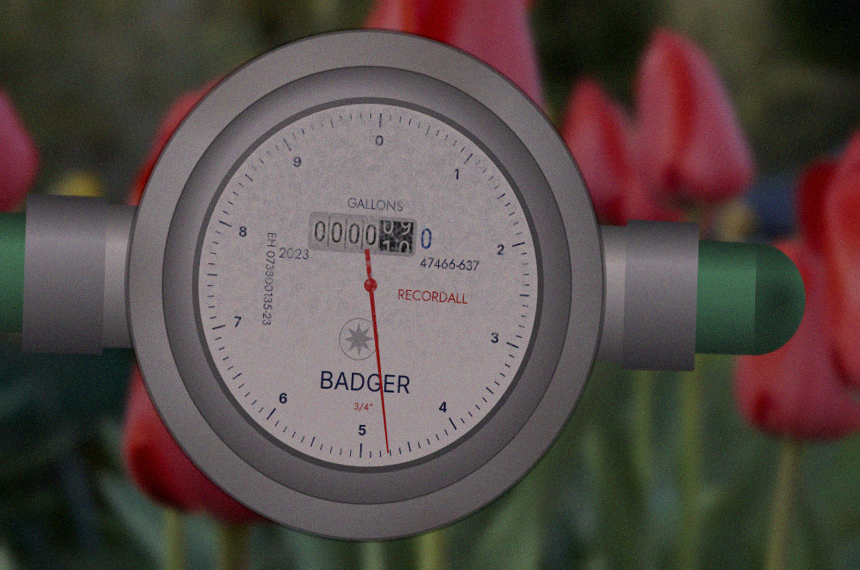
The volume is 94.7; gal
